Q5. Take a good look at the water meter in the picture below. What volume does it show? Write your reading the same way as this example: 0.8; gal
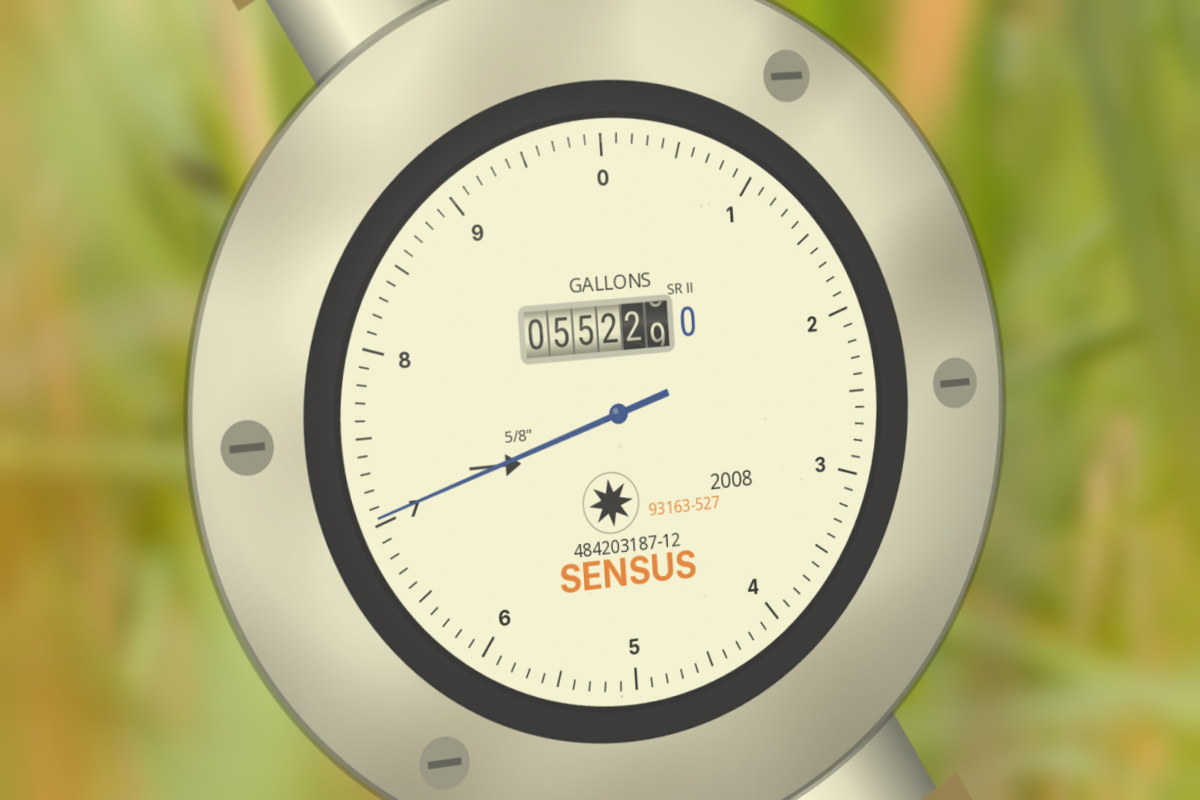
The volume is 552287.0; gal
